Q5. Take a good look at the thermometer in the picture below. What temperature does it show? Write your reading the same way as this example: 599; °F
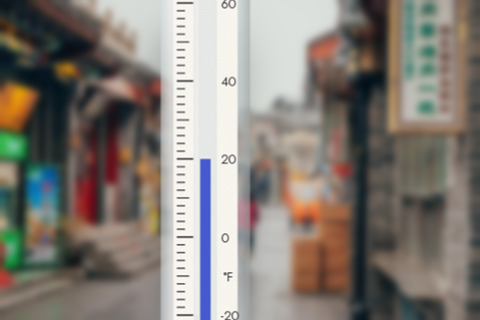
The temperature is 20; °F
